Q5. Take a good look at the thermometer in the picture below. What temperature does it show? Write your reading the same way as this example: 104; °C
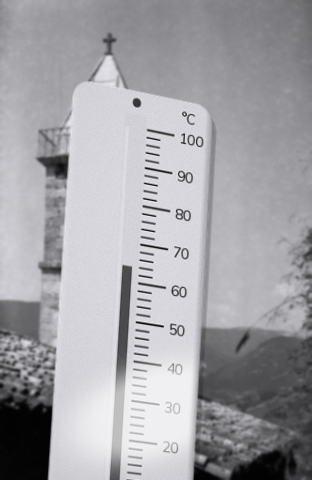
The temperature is 64; °C
